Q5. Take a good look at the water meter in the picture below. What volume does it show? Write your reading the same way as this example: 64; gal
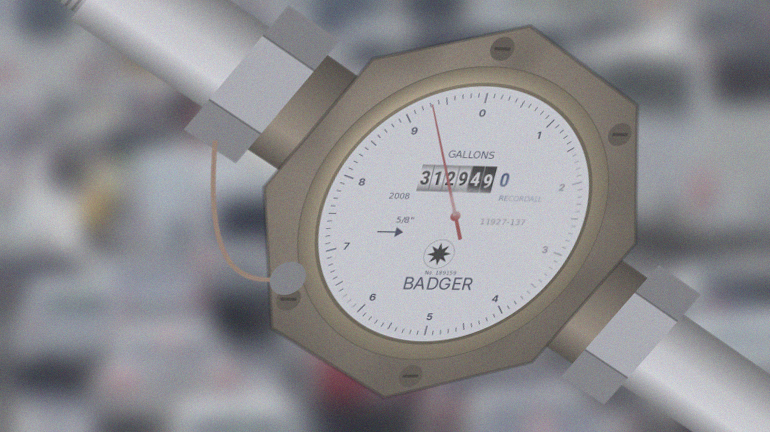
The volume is 3129489.3; gal
